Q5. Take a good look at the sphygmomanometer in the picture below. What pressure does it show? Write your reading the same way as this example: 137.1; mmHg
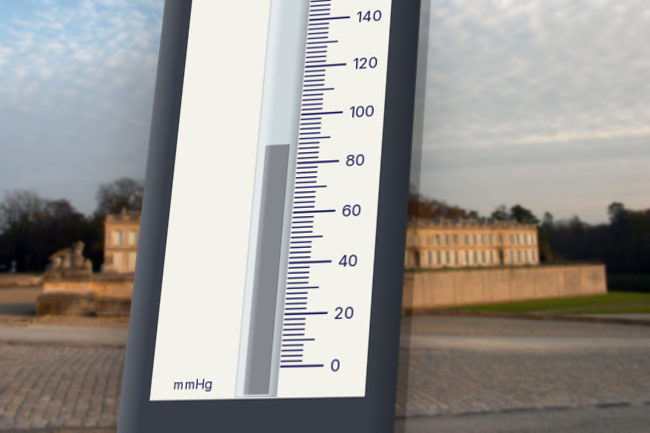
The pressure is 88; mmHg
